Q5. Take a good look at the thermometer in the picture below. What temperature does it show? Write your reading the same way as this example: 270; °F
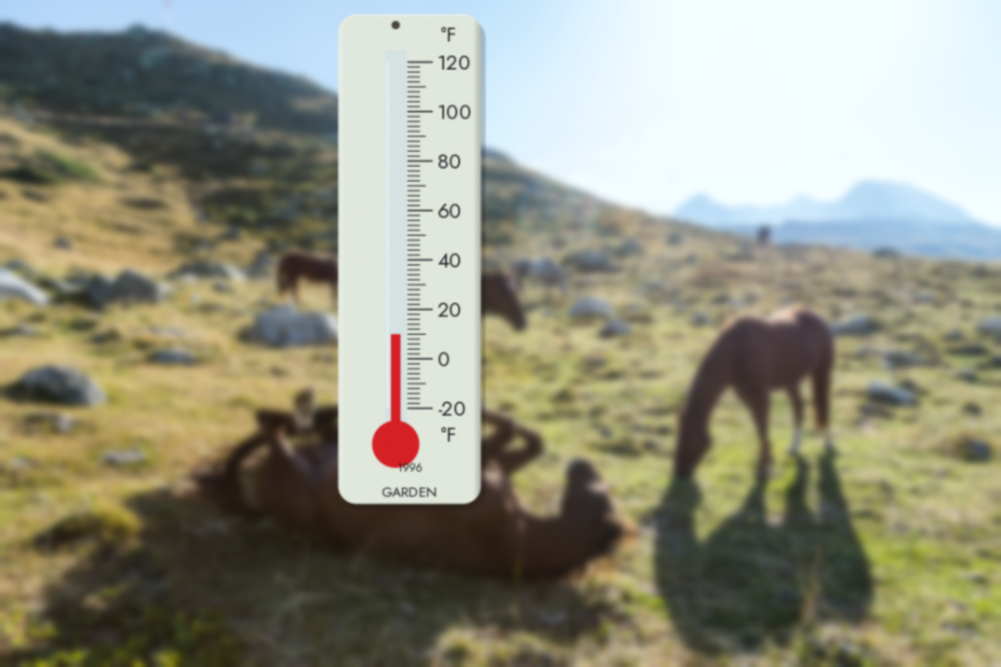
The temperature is 10; °F
